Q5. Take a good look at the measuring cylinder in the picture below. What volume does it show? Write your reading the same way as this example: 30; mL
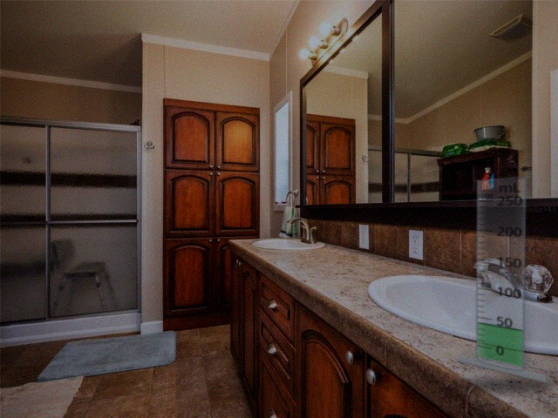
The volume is 40; mL
